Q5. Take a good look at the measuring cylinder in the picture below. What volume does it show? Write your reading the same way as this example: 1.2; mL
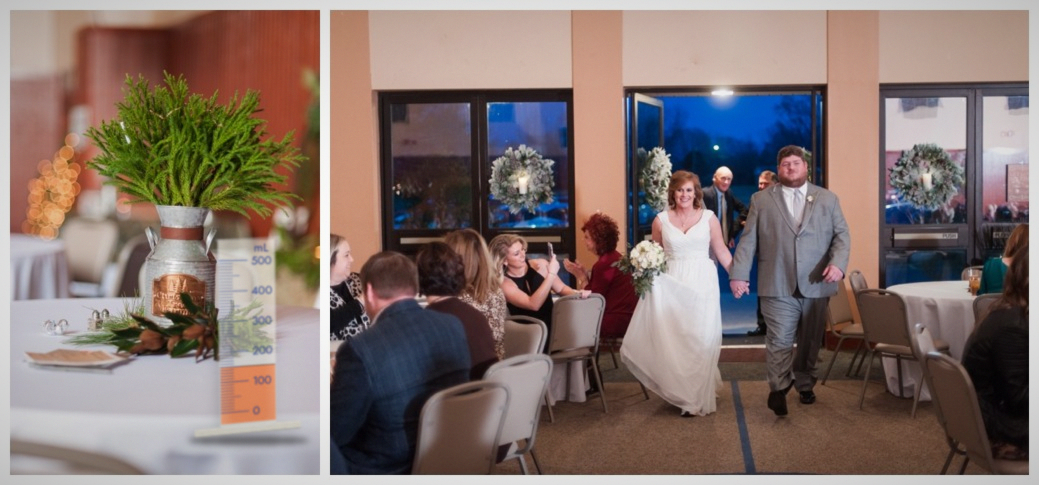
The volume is 150; mL
